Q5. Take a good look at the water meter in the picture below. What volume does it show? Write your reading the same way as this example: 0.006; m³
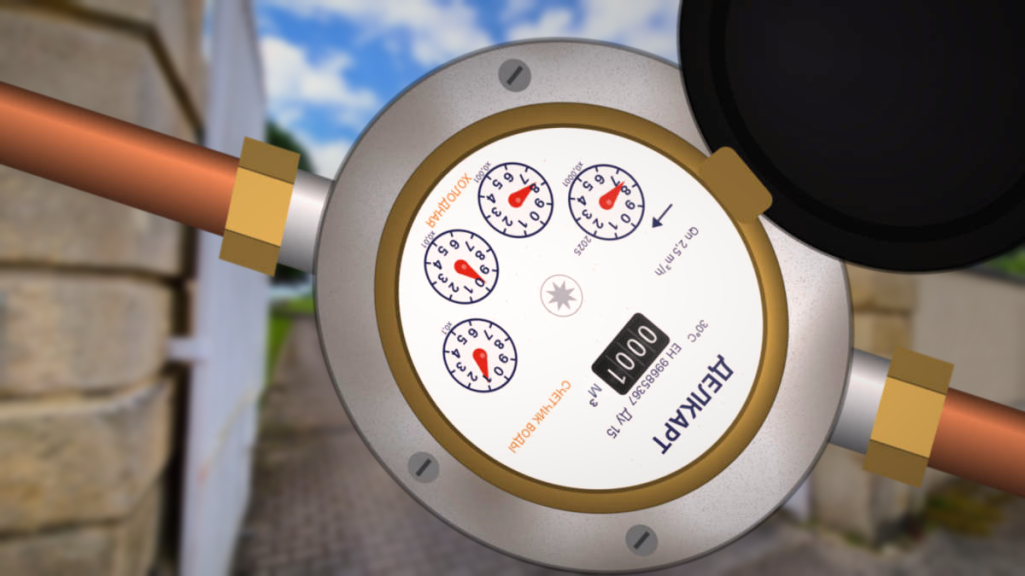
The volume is 1.0977; m³
